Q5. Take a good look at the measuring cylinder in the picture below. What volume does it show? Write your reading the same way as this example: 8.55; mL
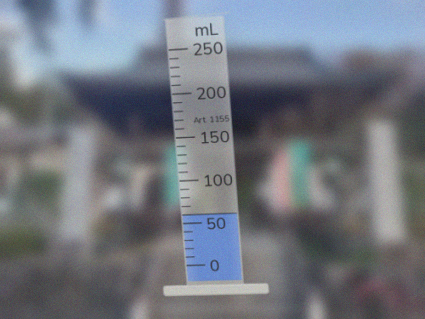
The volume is 60; mL
